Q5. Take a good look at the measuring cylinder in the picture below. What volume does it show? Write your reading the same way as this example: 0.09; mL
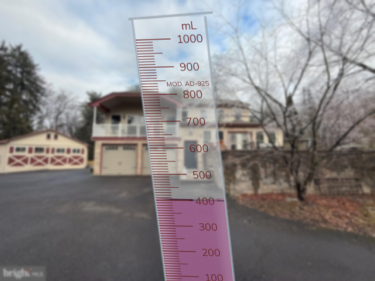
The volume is 400; mL
